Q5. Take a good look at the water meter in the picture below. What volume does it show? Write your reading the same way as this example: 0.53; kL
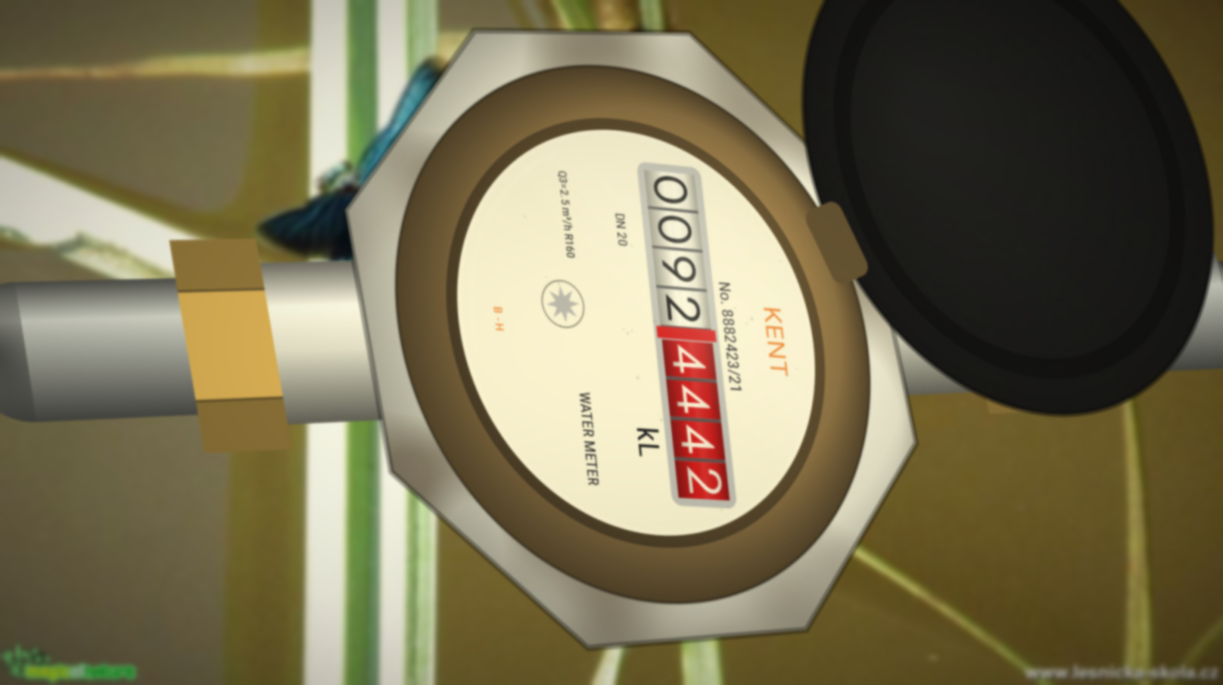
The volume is 92.4442; kL
